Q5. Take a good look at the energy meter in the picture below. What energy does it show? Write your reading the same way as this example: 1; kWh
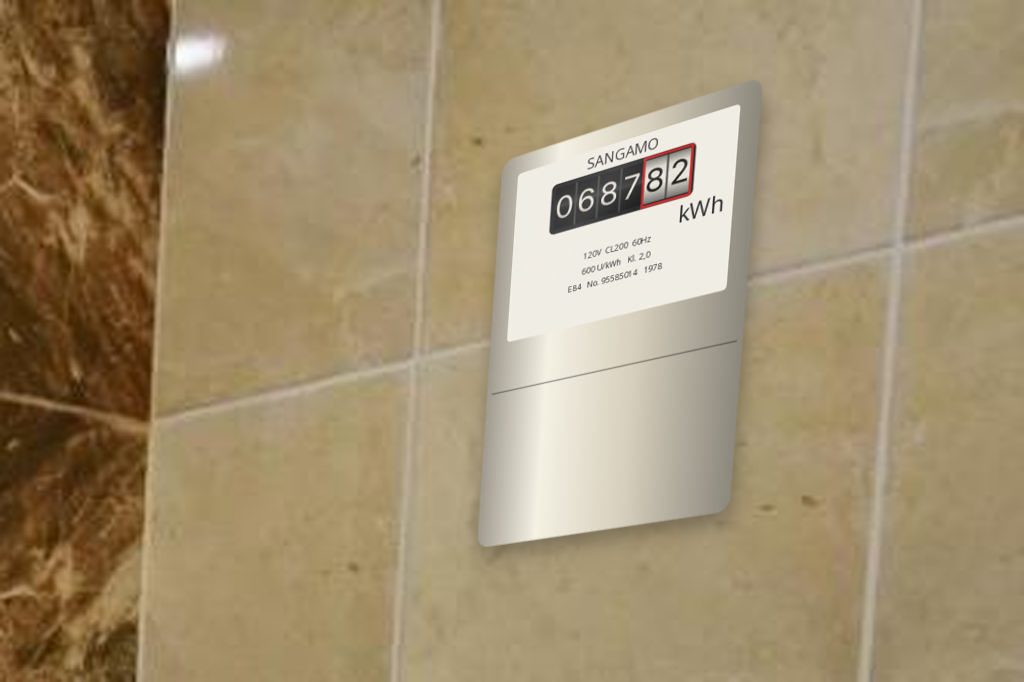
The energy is 687.82; kWh
